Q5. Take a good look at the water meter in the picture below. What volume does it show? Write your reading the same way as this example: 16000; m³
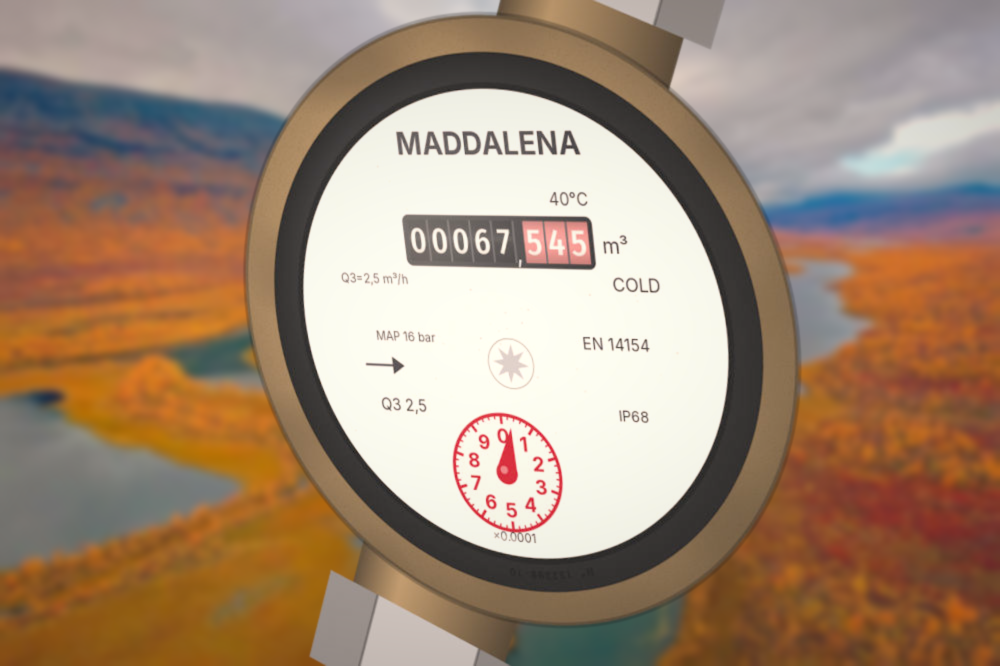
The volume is 67.5450; m³
